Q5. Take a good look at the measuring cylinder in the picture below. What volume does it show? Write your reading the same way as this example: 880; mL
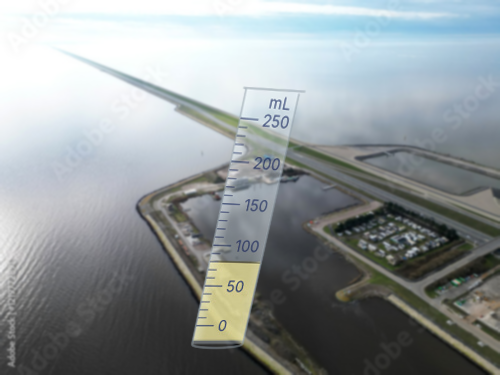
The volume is 80; mL
